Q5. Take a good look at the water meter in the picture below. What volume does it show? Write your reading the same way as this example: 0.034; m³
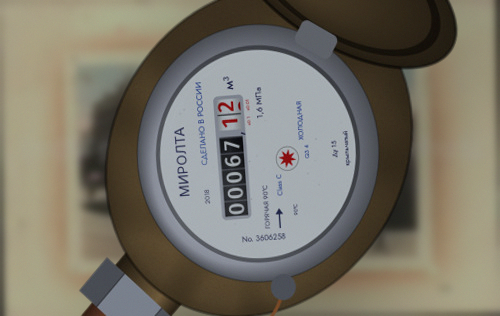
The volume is 67.12; m³
